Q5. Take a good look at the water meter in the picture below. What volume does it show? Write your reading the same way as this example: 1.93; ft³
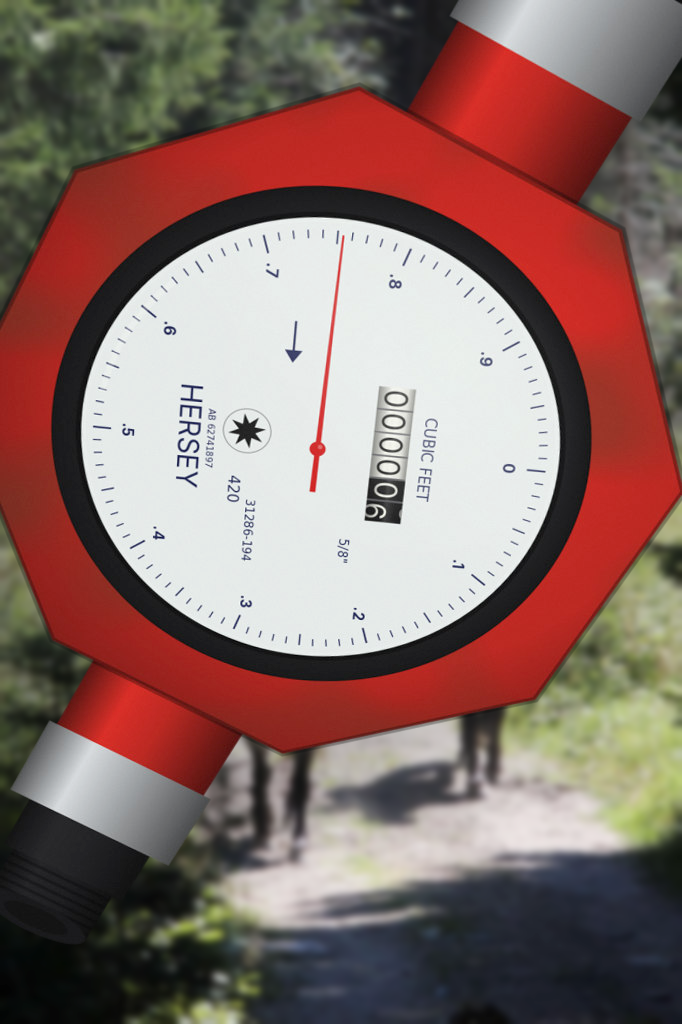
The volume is 5.75; ft³
